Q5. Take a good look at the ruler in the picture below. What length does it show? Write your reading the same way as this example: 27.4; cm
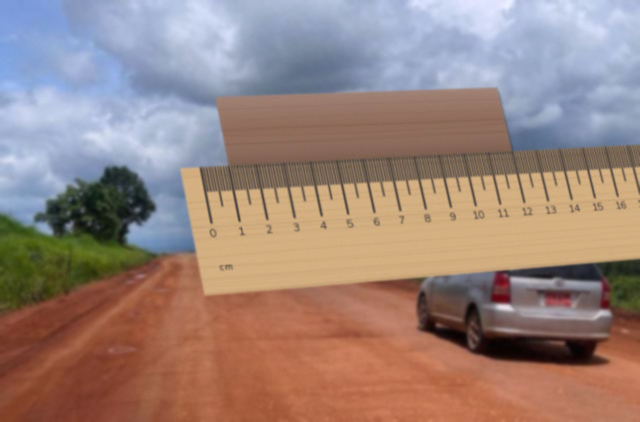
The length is 11; cm
